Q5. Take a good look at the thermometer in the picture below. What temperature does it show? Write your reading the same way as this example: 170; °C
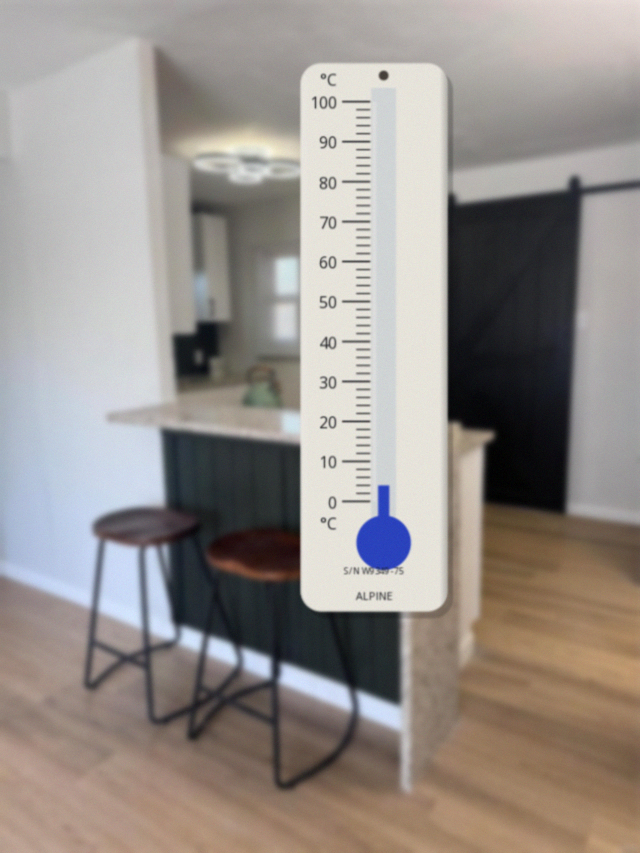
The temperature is 4; °C
